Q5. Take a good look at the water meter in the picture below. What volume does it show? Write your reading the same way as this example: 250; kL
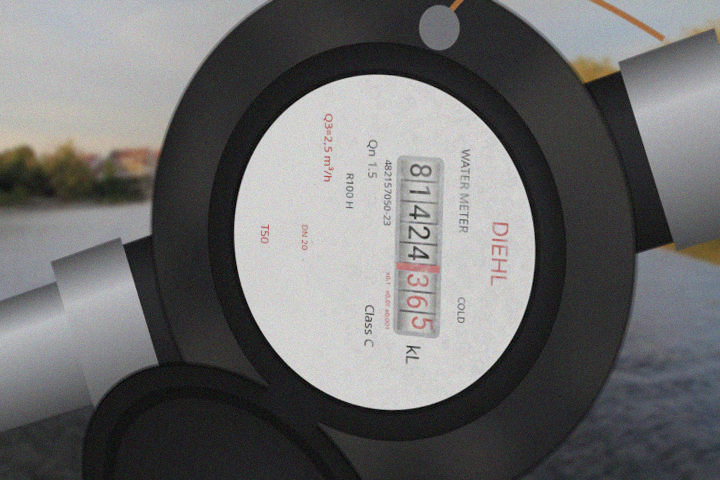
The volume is 81424.365; kL
